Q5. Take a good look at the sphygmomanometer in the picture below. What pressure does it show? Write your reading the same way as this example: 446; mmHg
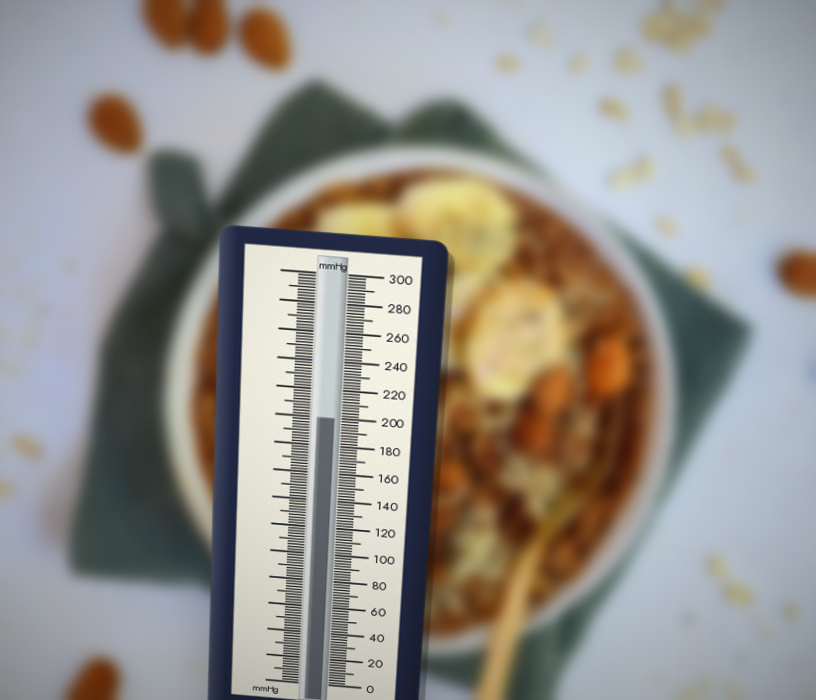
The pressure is 200; mmHg
